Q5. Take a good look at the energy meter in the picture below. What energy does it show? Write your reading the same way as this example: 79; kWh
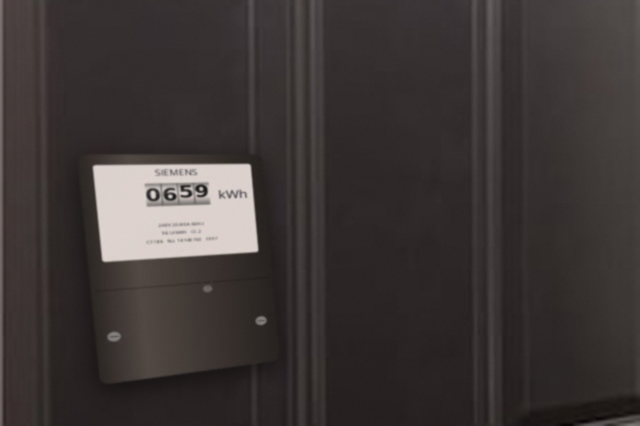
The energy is 659; kWh
